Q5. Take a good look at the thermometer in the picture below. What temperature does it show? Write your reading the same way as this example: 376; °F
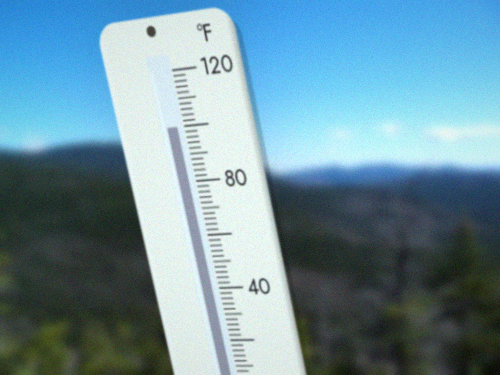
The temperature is 100; °F
